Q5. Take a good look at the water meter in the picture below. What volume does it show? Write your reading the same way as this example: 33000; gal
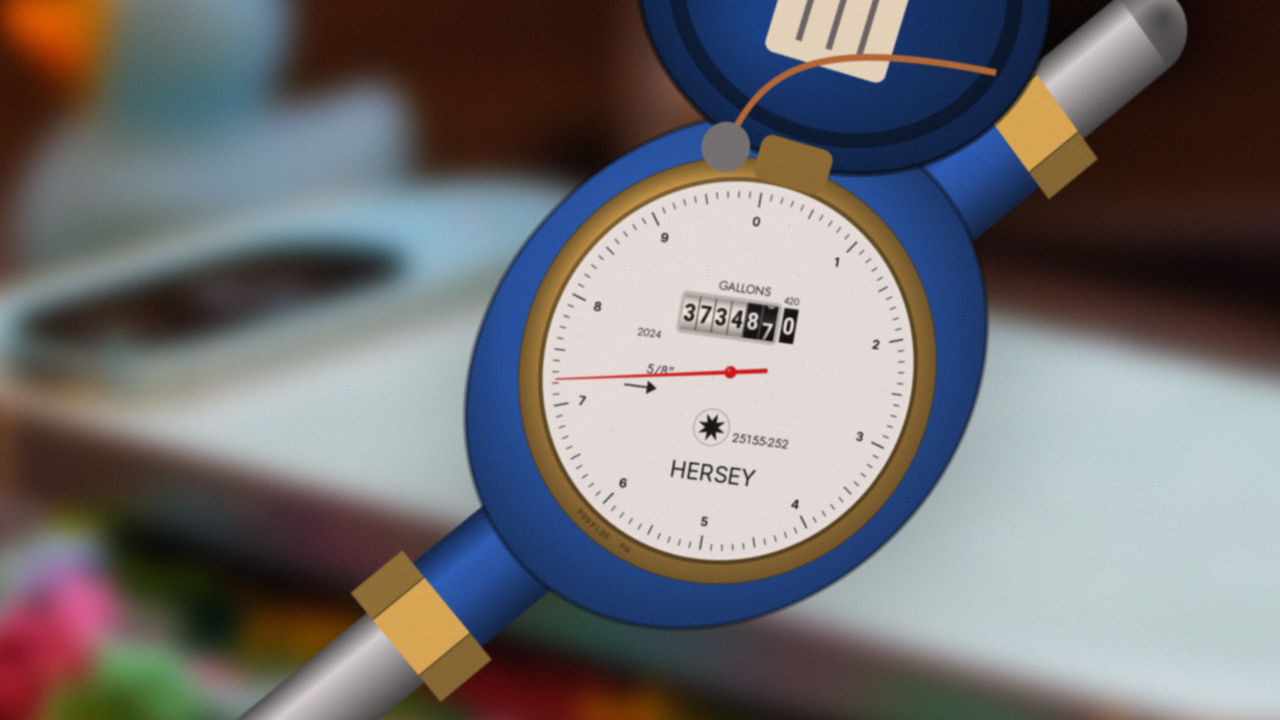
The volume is 3734867.2; gal
